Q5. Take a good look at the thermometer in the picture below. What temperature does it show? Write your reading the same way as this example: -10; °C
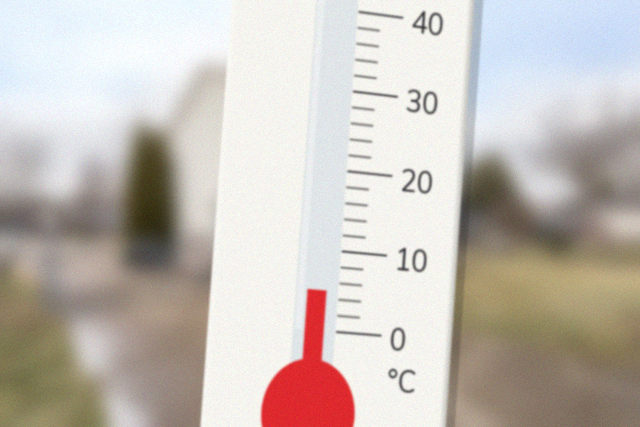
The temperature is 5; °C
